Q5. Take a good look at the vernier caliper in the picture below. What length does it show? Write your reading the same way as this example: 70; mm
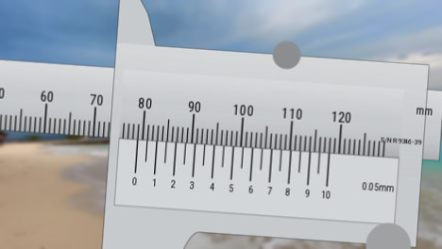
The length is 79.0; mm
